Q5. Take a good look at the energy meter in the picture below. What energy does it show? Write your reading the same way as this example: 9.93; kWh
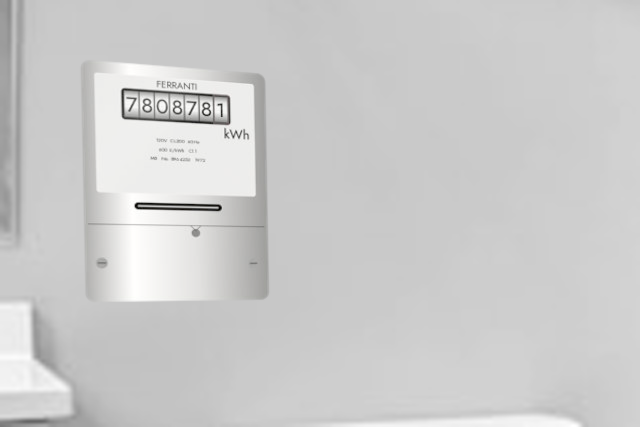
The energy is 780878.1; kWh
